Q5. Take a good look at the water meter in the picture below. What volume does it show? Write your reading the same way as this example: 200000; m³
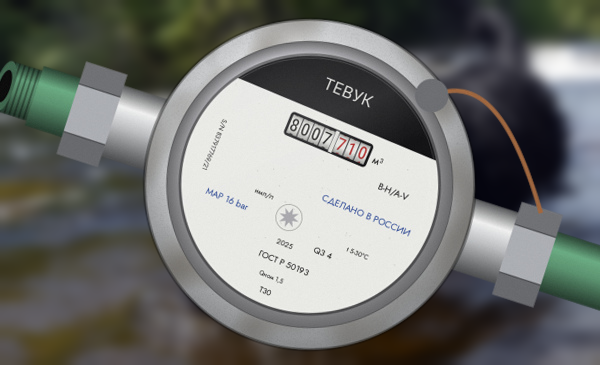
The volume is 8007.710; m³
